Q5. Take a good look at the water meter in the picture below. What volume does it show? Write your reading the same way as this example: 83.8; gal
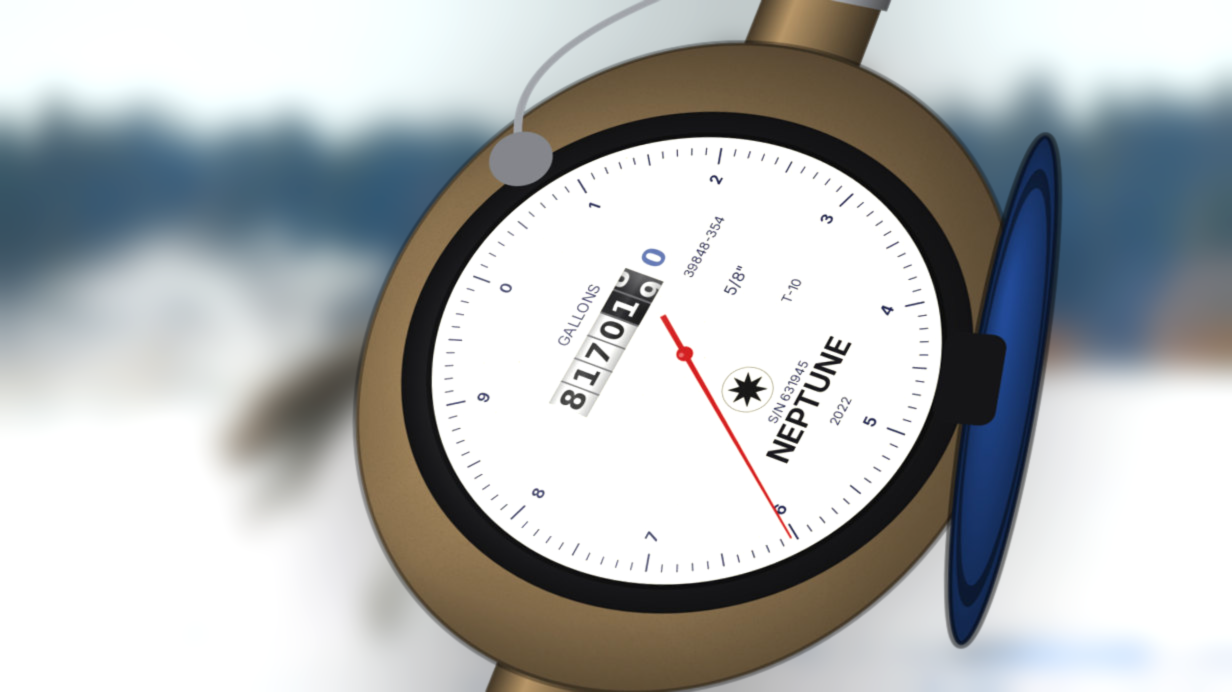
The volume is 8170186.0; gal
